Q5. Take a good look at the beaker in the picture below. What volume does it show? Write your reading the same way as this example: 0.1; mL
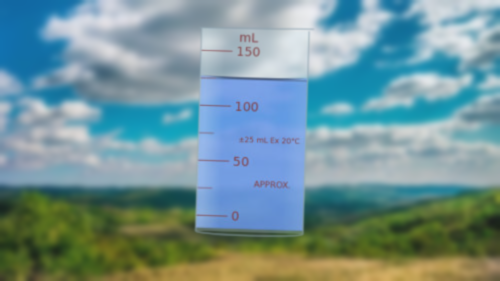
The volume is 125; mL
